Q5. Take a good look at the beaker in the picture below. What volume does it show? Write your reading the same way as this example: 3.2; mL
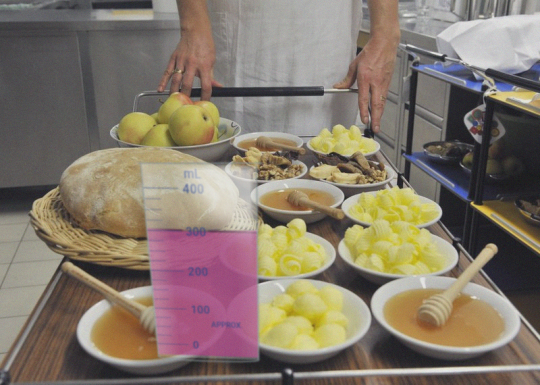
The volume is 300; mL
